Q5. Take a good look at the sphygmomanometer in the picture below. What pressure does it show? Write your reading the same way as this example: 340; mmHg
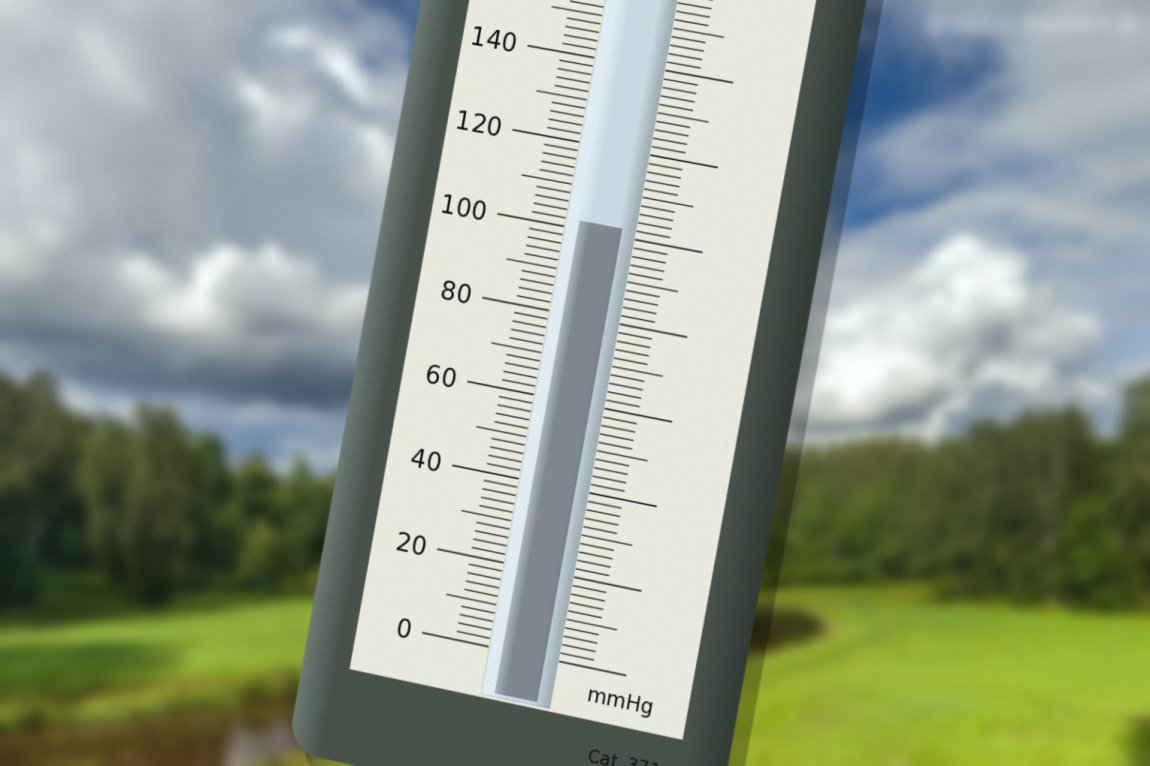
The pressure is 102; mmHg
